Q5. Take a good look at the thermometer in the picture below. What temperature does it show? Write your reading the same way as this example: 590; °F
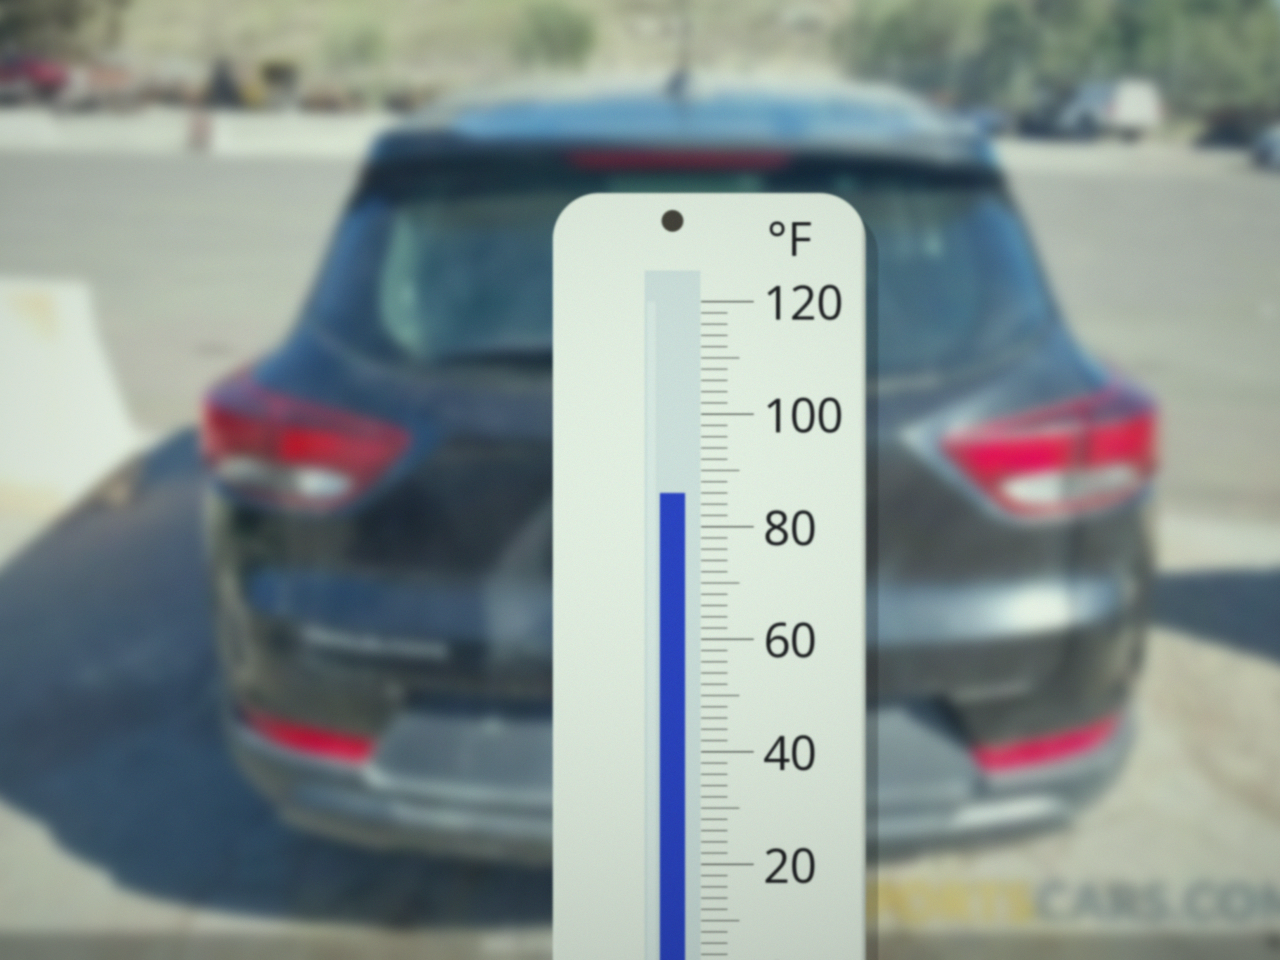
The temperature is 86; °F
